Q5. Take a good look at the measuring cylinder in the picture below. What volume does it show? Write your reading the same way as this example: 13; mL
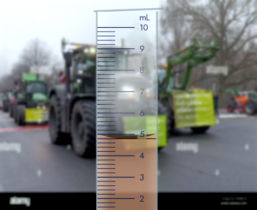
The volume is 4.8; mL
